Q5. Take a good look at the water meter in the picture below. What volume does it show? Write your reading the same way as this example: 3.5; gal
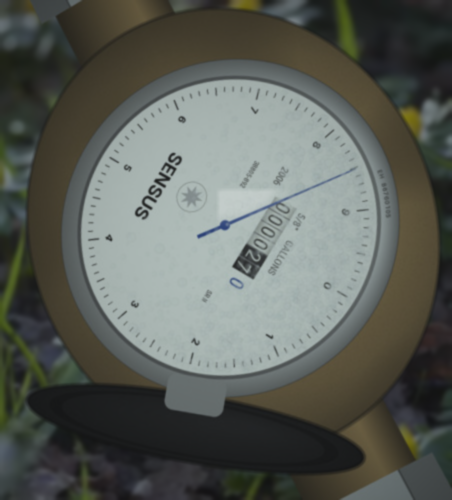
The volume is 268.5; gal
